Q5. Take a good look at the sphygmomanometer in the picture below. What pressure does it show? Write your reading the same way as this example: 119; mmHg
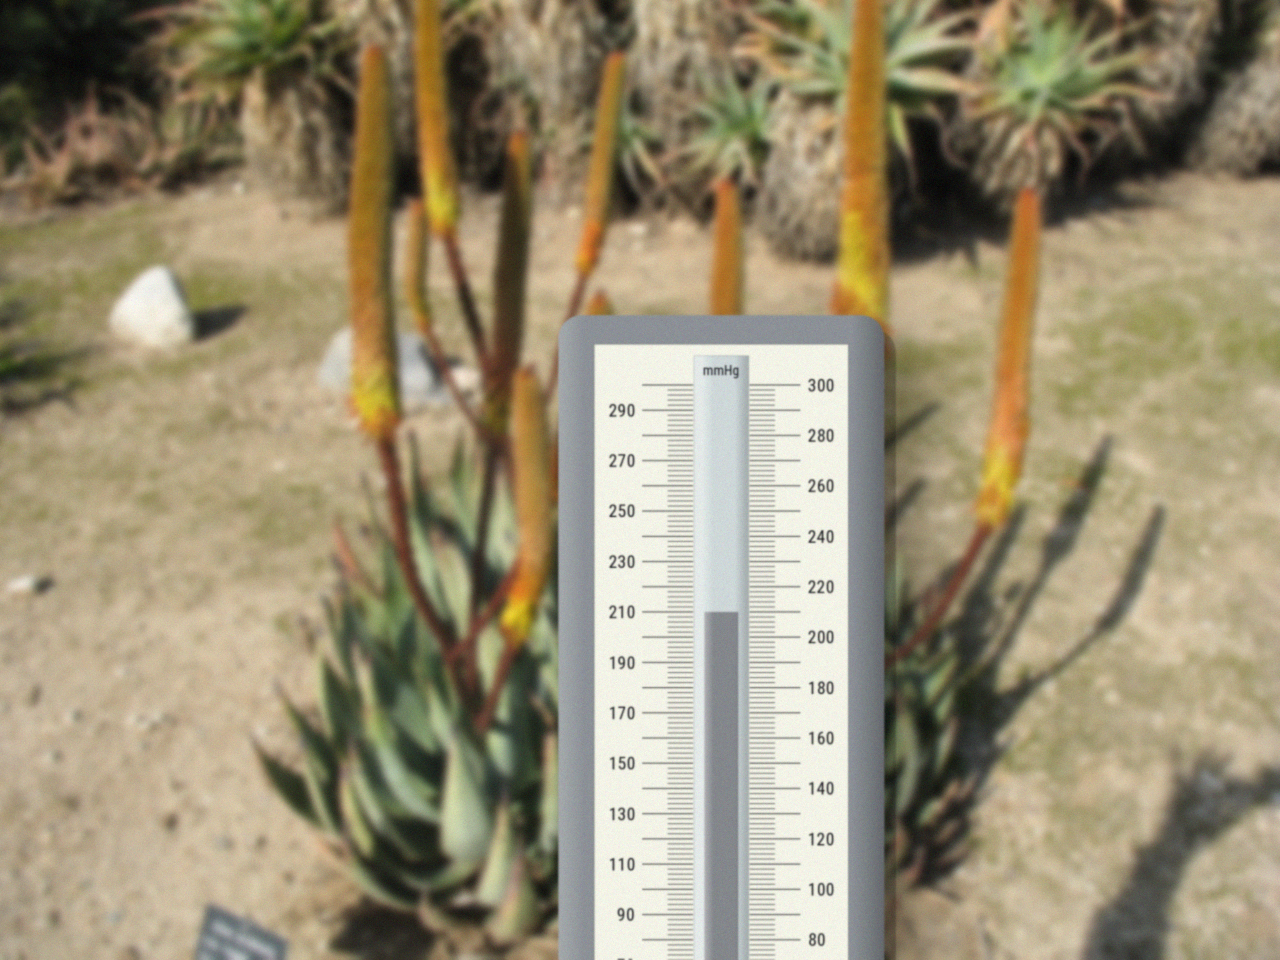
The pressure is 210; mmHg
